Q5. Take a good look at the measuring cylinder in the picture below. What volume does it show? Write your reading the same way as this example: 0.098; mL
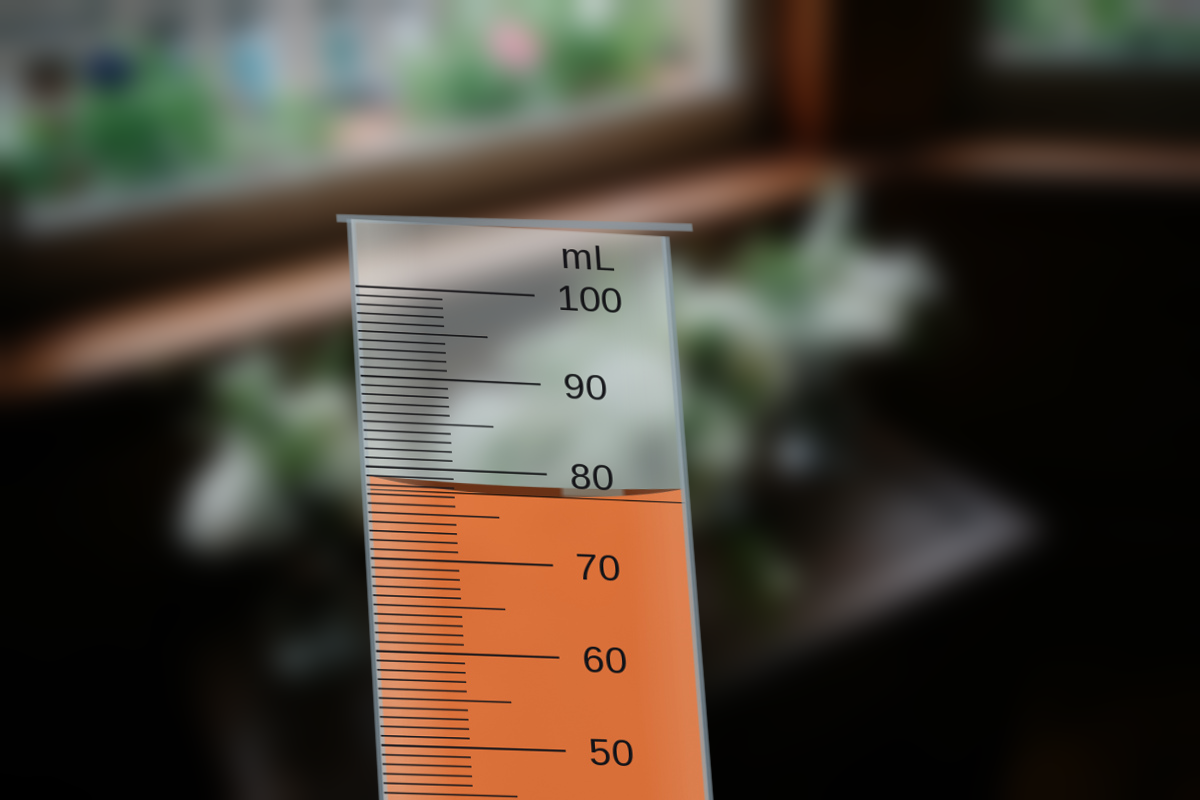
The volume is 77.5; mL
